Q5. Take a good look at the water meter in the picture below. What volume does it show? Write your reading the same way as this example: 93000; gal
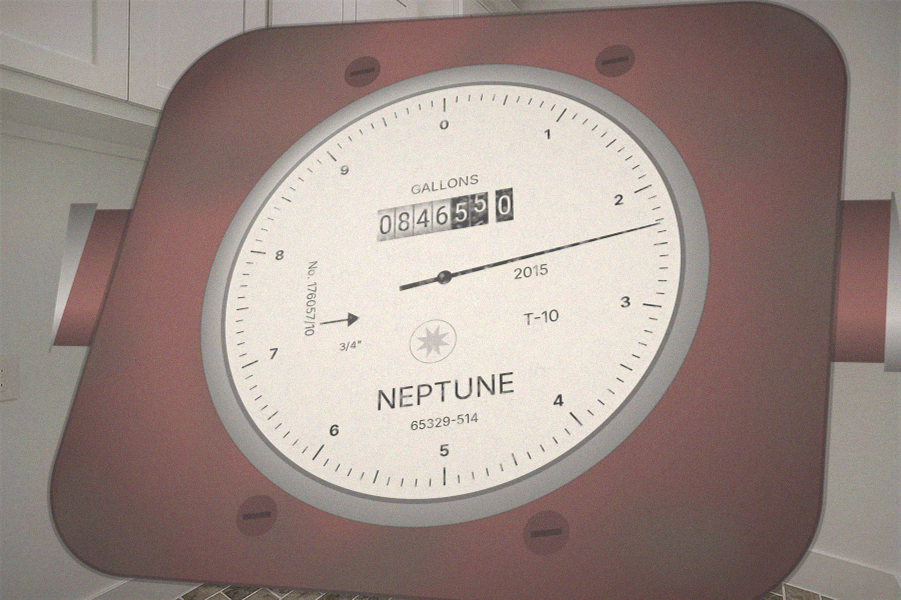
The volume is 846552.3; gal
